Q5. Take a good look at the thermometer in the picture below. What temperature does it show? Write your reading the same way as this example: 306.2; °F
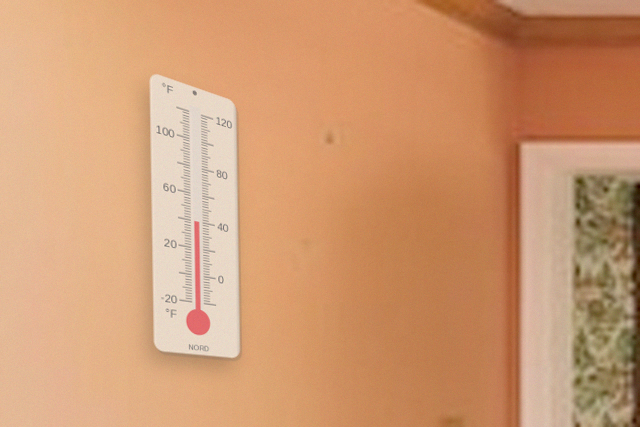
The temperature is 40; °F
